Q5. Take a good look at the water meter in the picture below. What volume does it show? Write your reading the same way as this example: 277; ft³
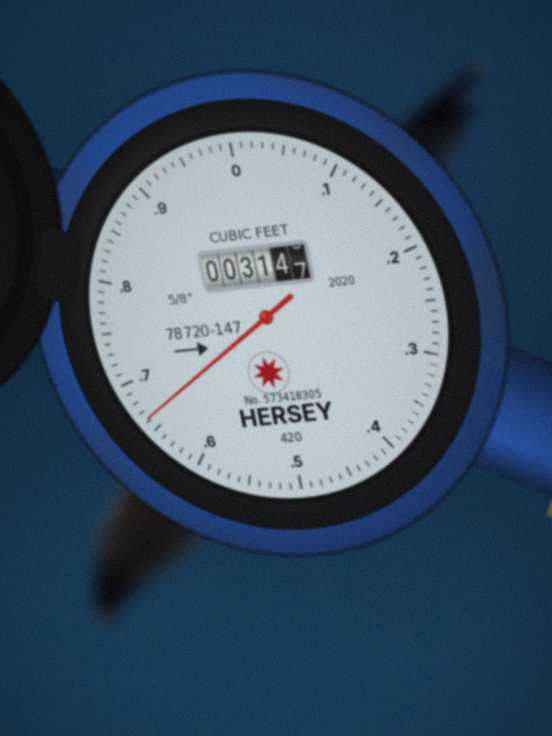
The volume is 3146.66; ft³
